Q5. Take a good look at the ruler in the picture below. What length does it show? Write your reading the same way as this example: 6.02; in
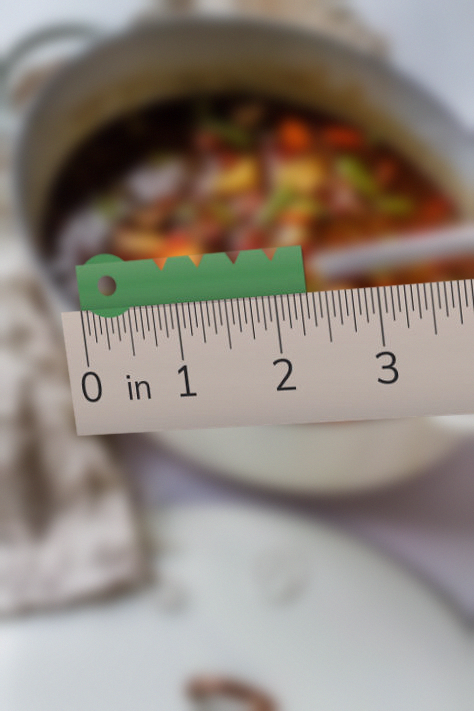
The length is 2.3125; in
